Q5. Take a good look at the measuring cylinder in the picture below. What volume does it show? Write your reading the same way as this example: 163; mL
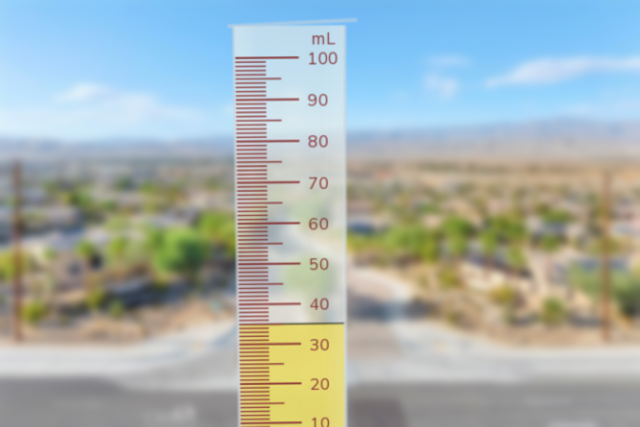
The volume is 35; mL
